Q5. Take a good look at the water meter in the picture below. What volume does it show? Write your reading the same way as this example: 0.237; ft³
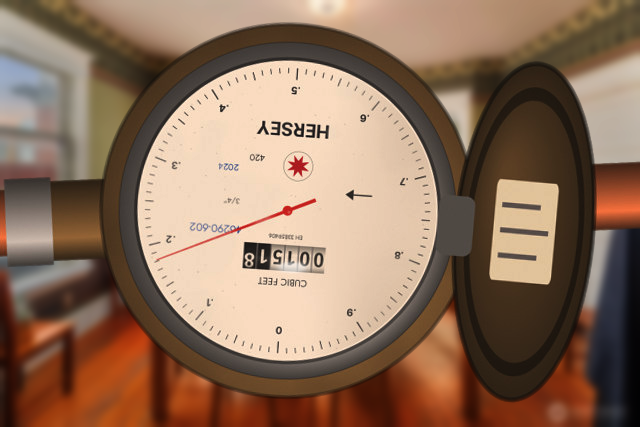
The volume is 1518.18; ft³
